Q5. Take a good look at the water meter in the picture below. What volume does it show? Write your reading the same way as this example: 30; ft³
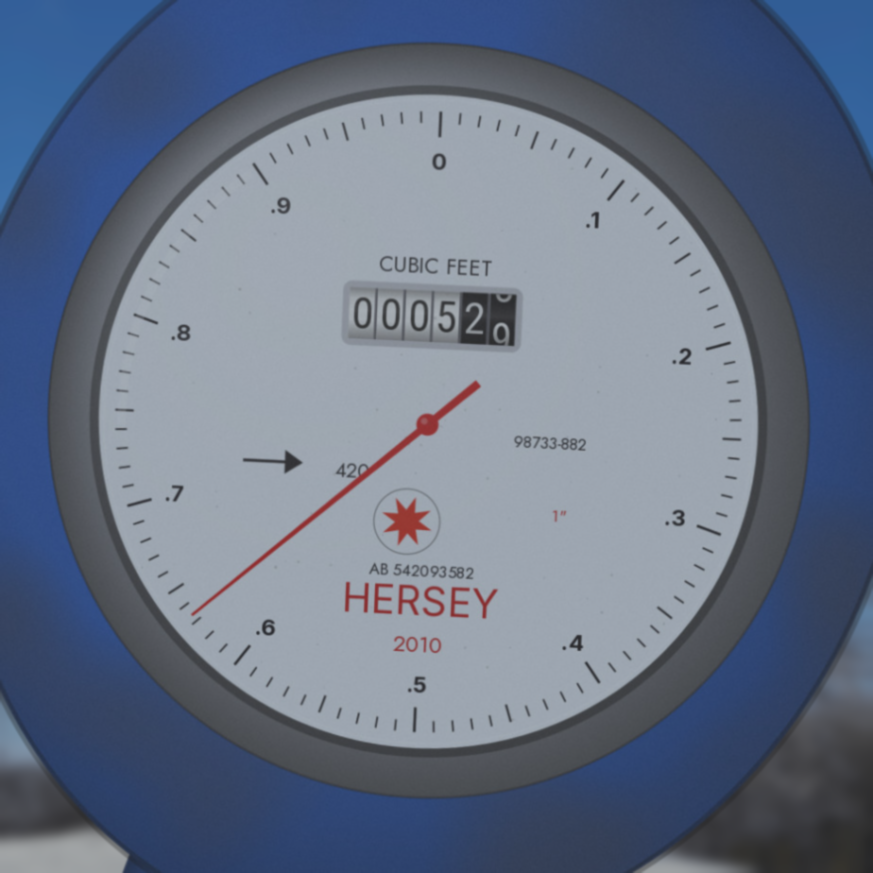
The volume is 528.63; ft³
